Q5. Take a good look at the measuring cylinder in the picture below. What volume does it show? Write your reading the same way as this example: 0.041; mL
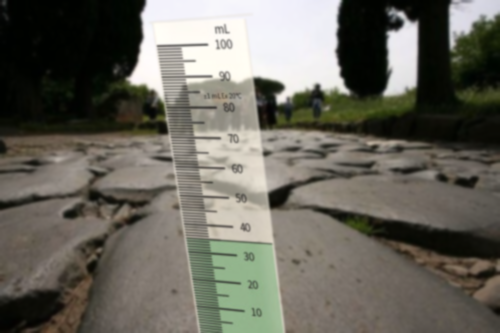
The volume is 35; mL
